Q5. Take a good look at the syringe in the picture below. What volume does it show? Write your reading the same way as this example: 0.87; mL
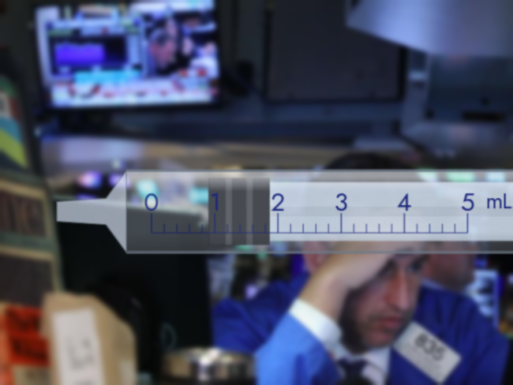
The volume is 0.9; mL
